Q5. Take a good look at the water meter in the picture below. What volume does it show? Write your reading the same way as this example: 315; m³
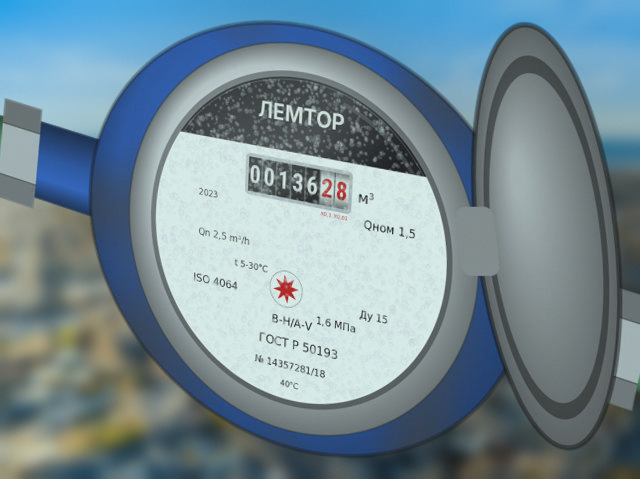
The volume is 136.28; m³
